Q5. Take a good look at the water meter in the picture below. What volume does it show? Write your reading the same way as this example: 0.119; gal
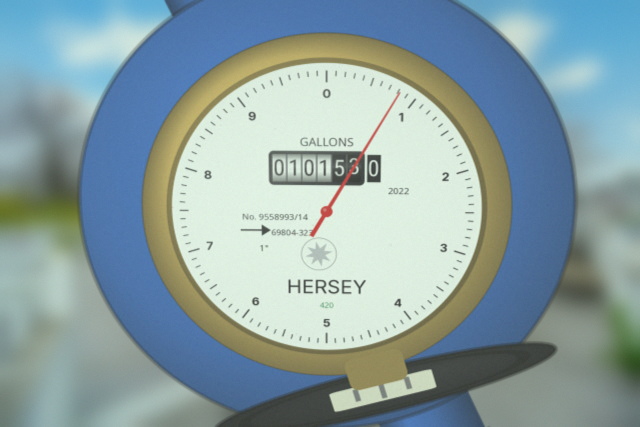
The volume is 101530.8; gal
